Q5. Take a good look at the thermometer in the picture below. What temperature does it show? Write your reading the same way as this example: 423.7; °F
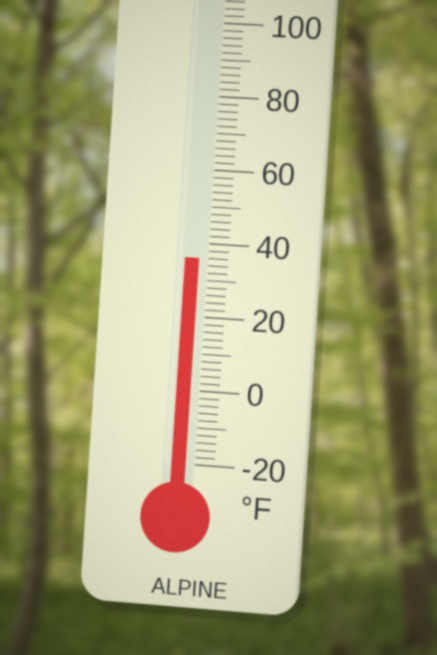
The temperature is 36; °F
